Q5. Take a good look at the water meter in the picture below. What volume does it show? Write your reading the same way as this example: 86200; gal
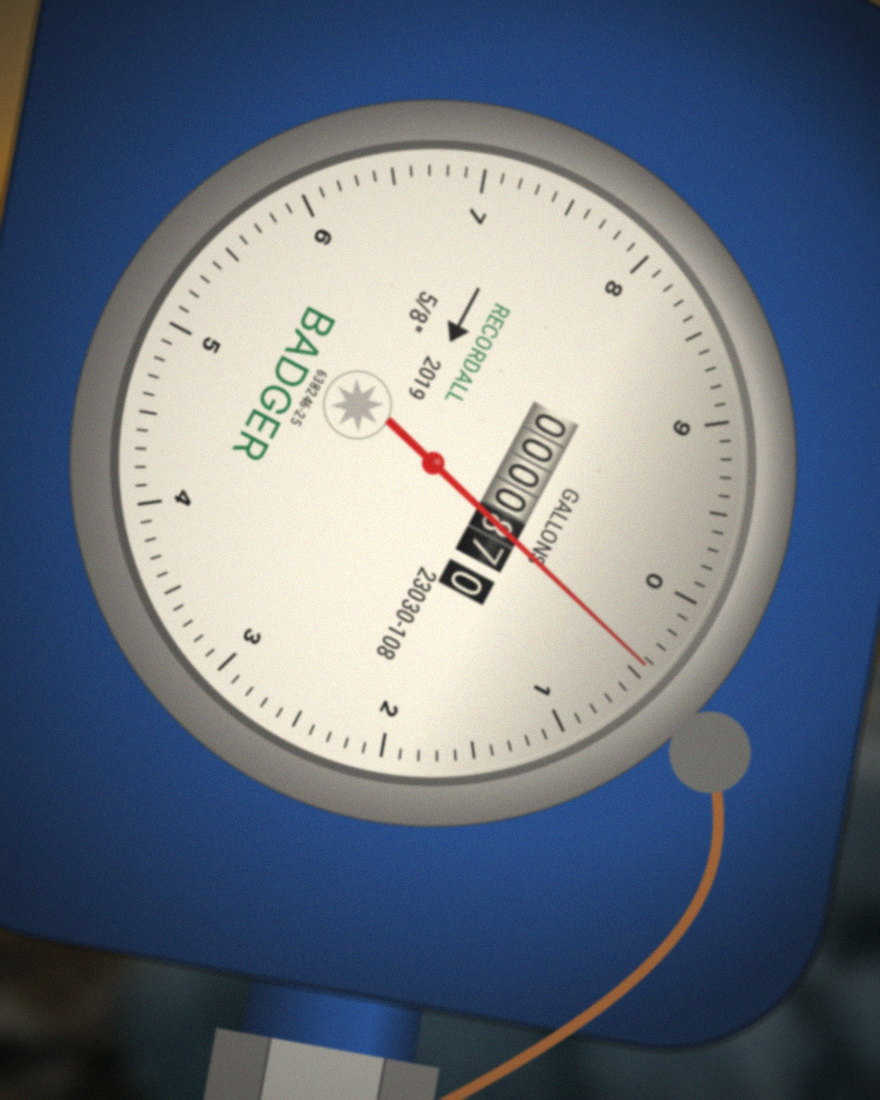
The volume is 870.4; gal
